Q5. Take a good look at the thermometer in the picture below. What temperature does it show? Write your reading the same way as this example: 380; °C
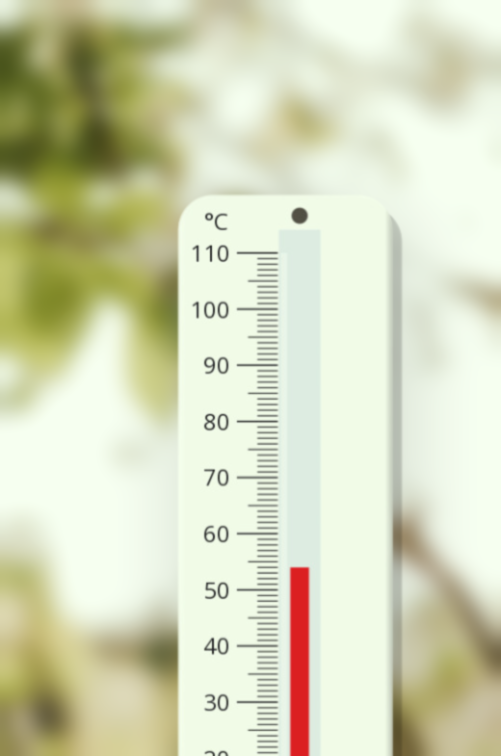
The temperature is 54; °C
